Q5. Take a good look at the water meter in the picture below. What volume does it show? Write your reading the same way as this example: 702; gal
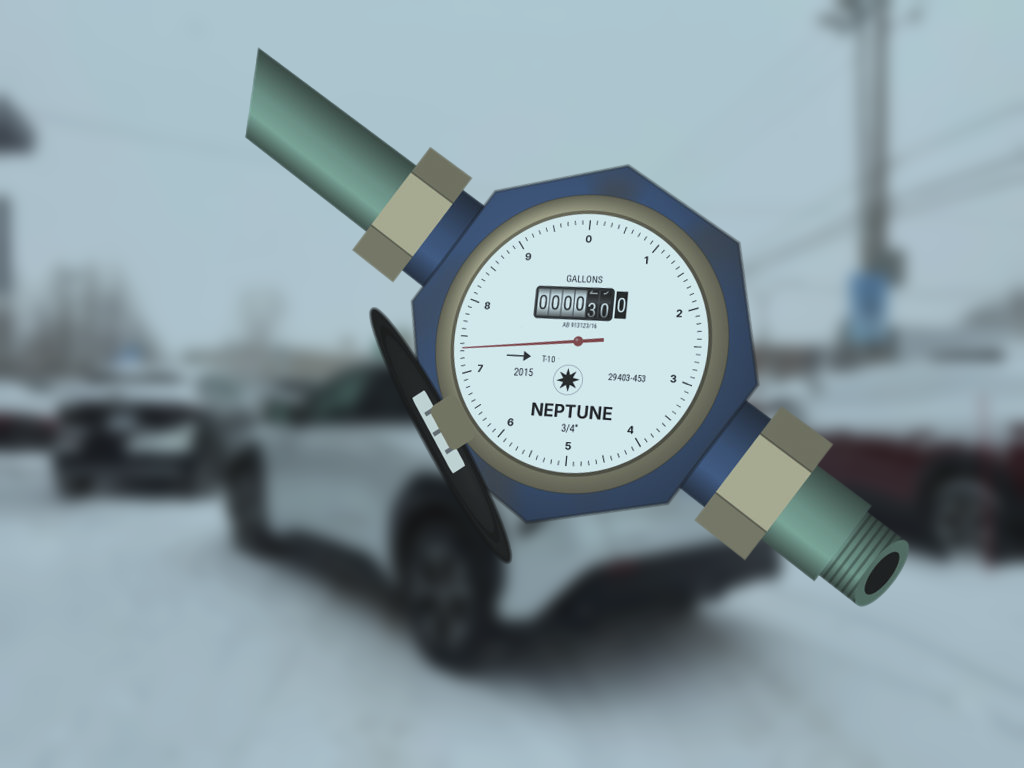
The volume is 297.3; gal
